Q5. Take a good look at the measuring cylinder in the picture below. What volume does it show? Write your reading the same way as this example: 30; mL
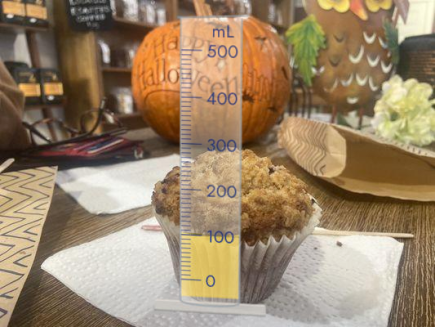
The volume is 100; mL
